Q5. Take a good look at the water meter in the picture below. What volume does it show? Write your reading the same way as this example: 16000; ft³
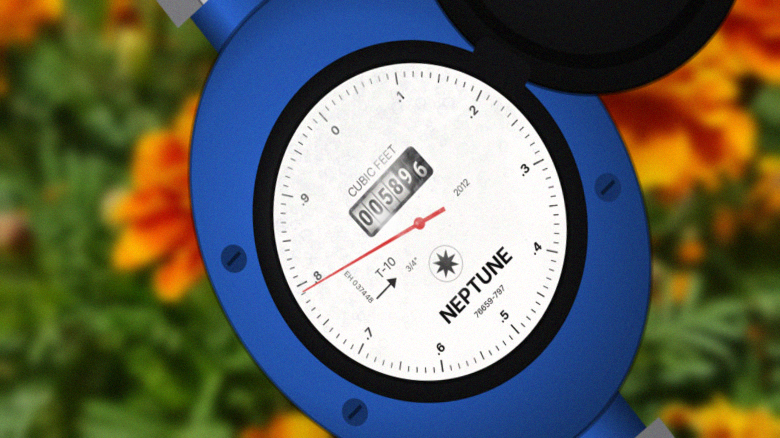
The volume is 5895.79; ft³
